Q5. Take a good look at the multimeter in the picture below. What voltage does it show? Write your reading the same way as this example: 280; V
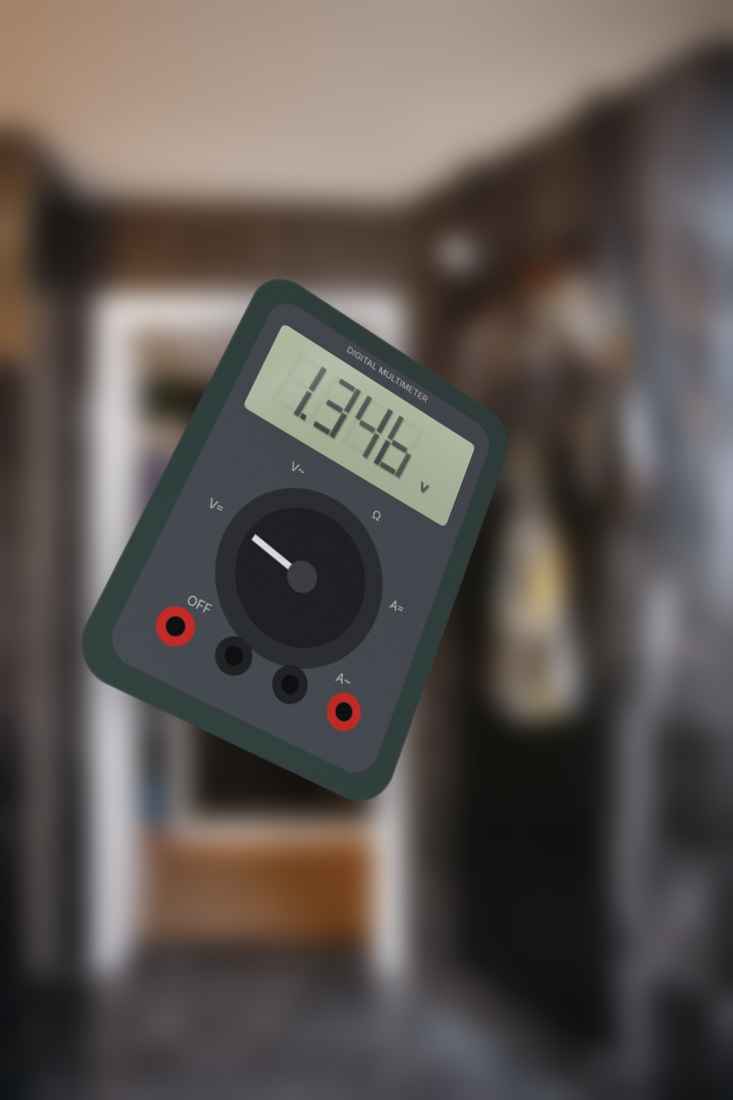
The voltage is 1.346; V
